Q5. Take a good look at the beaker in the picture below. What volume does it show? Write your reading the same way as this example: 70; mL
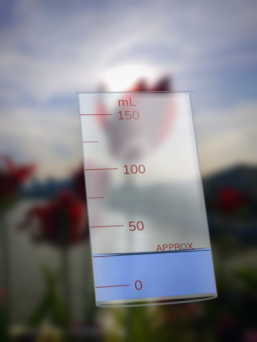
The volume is 25; mL
